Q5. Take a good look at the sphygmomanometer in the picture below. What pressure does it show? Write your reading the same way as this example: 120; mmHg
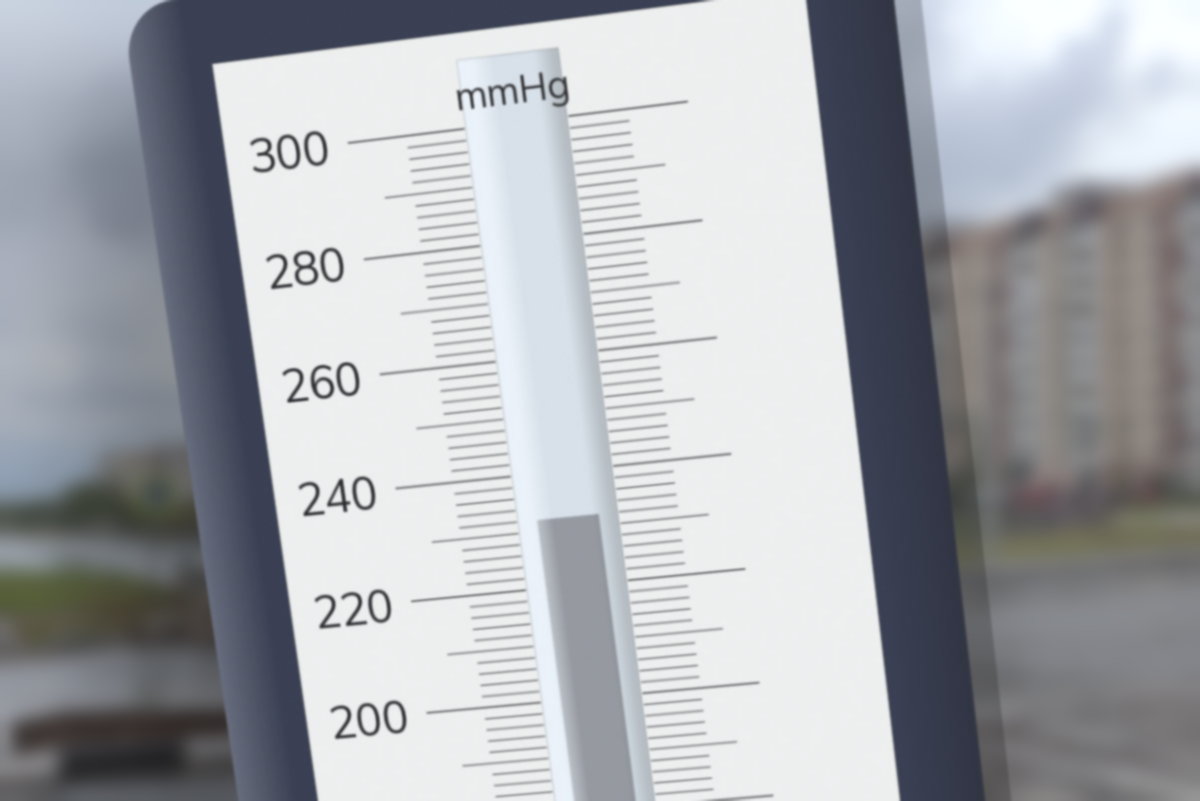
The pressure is 232; mmHg
